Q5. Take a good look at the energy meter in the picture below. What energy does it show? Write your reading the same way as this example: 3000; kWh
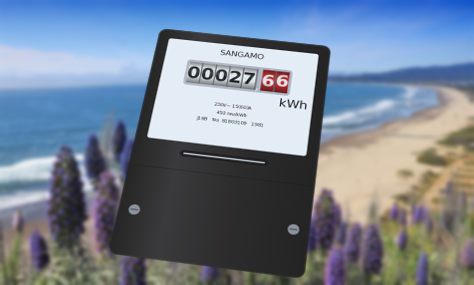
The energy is 27.66; kWh
